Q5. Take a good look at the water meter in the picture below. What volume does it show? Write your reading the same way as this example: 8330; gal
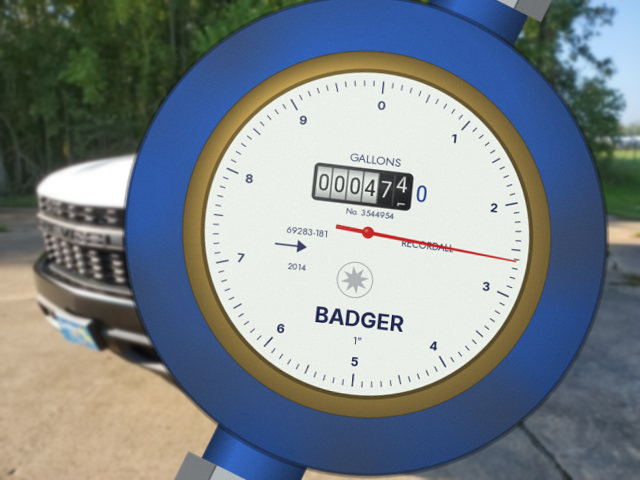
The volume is 4742.6; gal
